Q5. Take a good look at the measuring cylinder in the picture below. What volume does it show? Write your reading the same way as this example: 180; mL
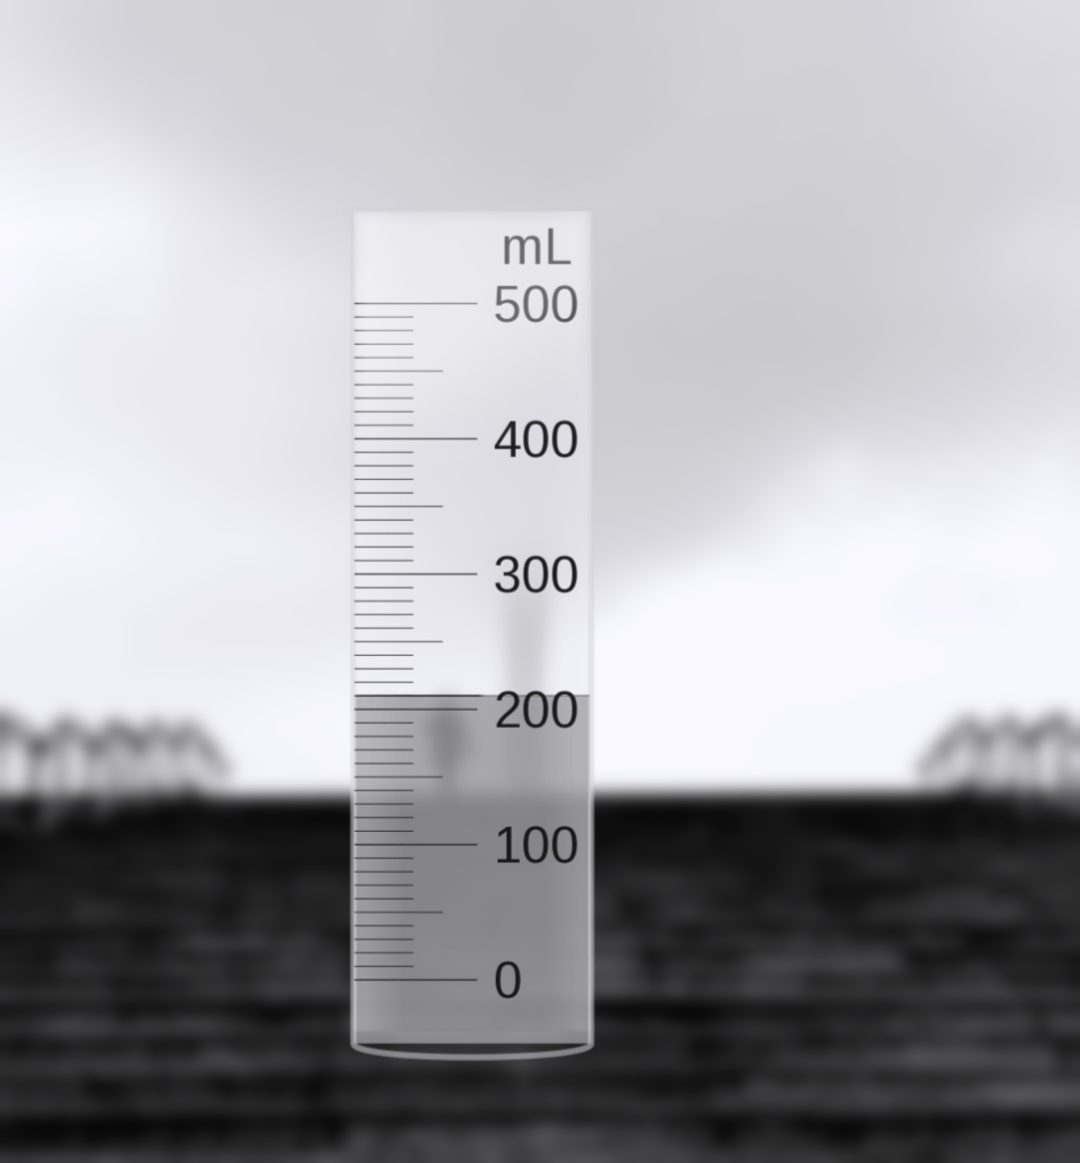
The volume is 210; mL
